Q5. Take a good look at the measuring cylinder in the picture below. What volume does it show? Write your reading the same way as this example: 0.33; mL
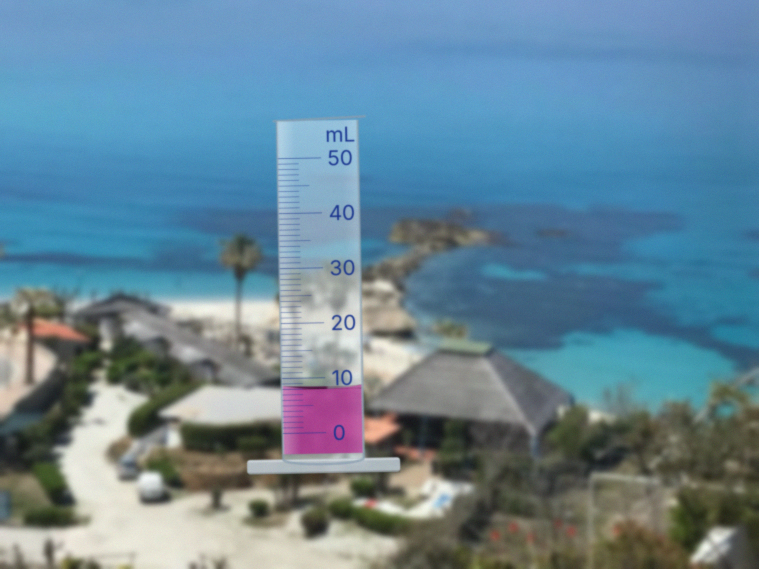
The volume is 8; mL
